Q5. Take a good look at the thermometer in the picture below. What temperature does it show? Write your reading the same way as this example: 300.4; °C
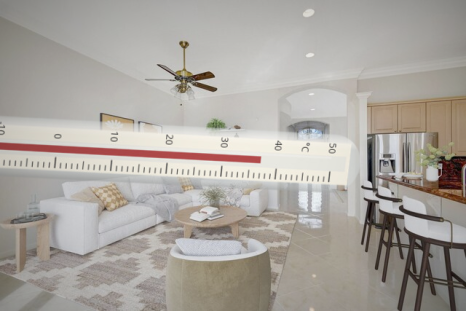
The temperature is 37; °C
